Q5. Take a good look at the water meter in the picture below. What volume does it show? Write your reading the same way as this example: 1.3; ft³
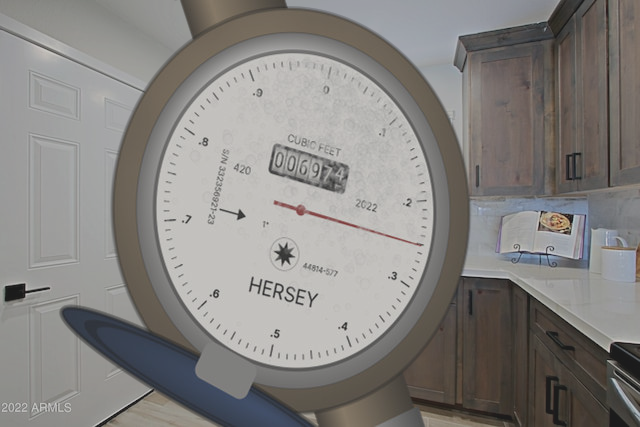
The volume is 6974.25; ft³
